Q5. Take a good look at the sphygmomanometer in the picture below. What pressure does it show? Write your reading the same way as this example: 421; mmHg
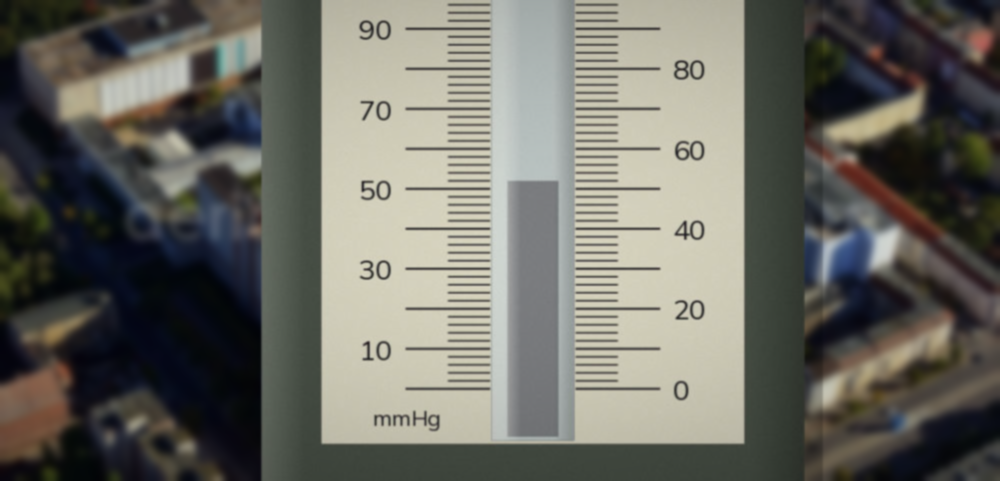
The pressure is 52; mmHg
